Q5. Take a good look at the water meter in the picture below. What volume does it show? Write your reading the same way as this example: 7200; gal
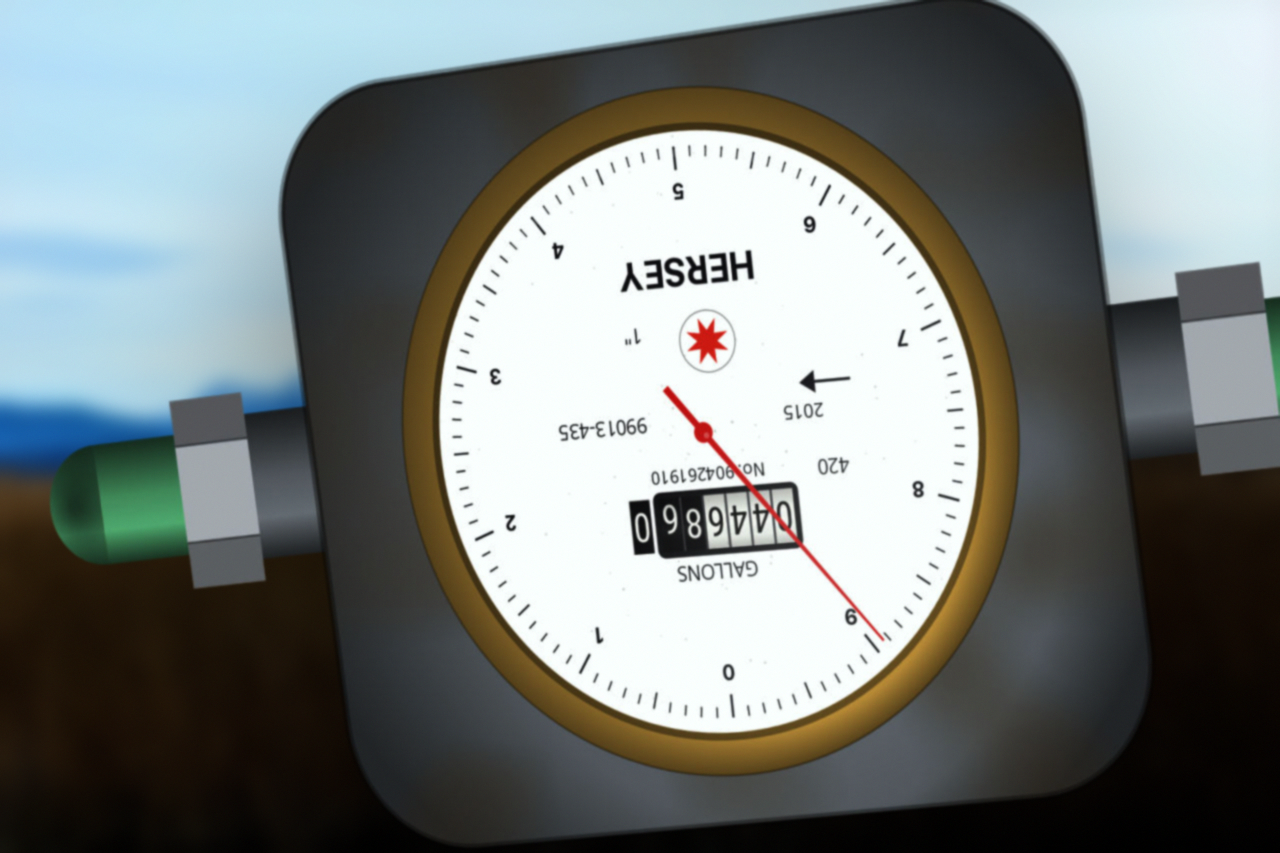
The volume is 446858.9; gal
